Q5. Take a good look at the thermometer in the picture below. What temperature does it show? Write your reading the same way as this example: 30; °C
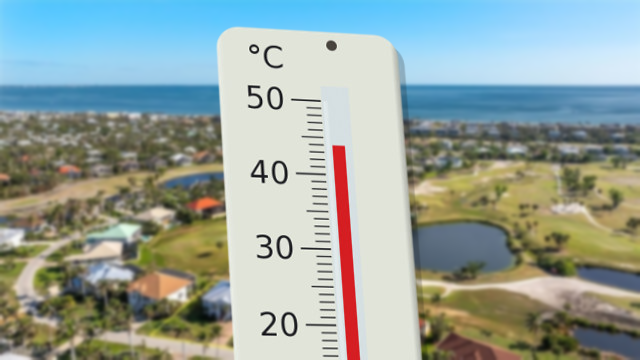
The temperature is 44; °C
